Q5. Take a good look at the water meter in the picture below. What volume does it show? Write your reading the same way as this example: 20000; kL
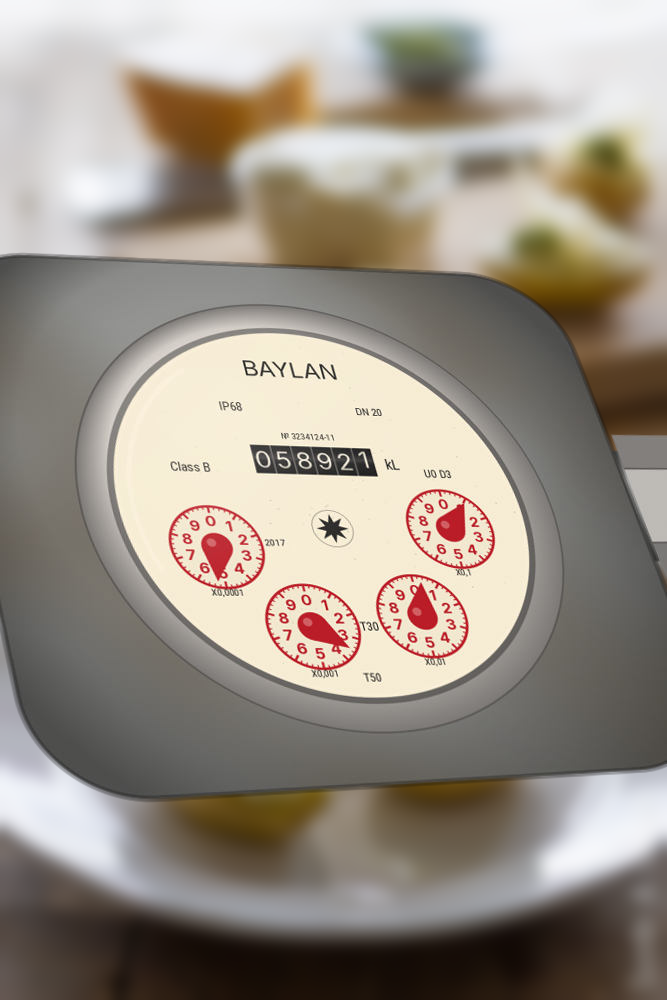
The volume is 58921.1035; kL
